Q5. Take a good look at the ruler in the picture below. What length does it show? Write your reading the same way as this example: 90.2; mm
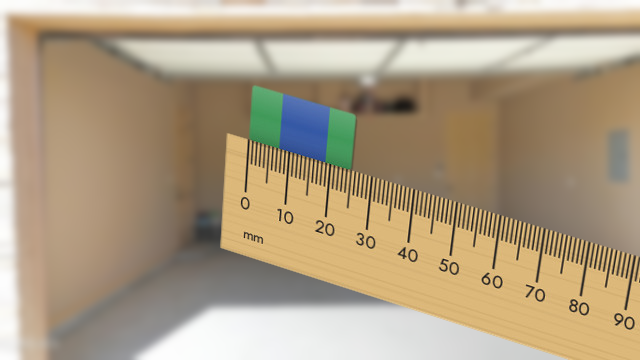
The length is 25; mm
